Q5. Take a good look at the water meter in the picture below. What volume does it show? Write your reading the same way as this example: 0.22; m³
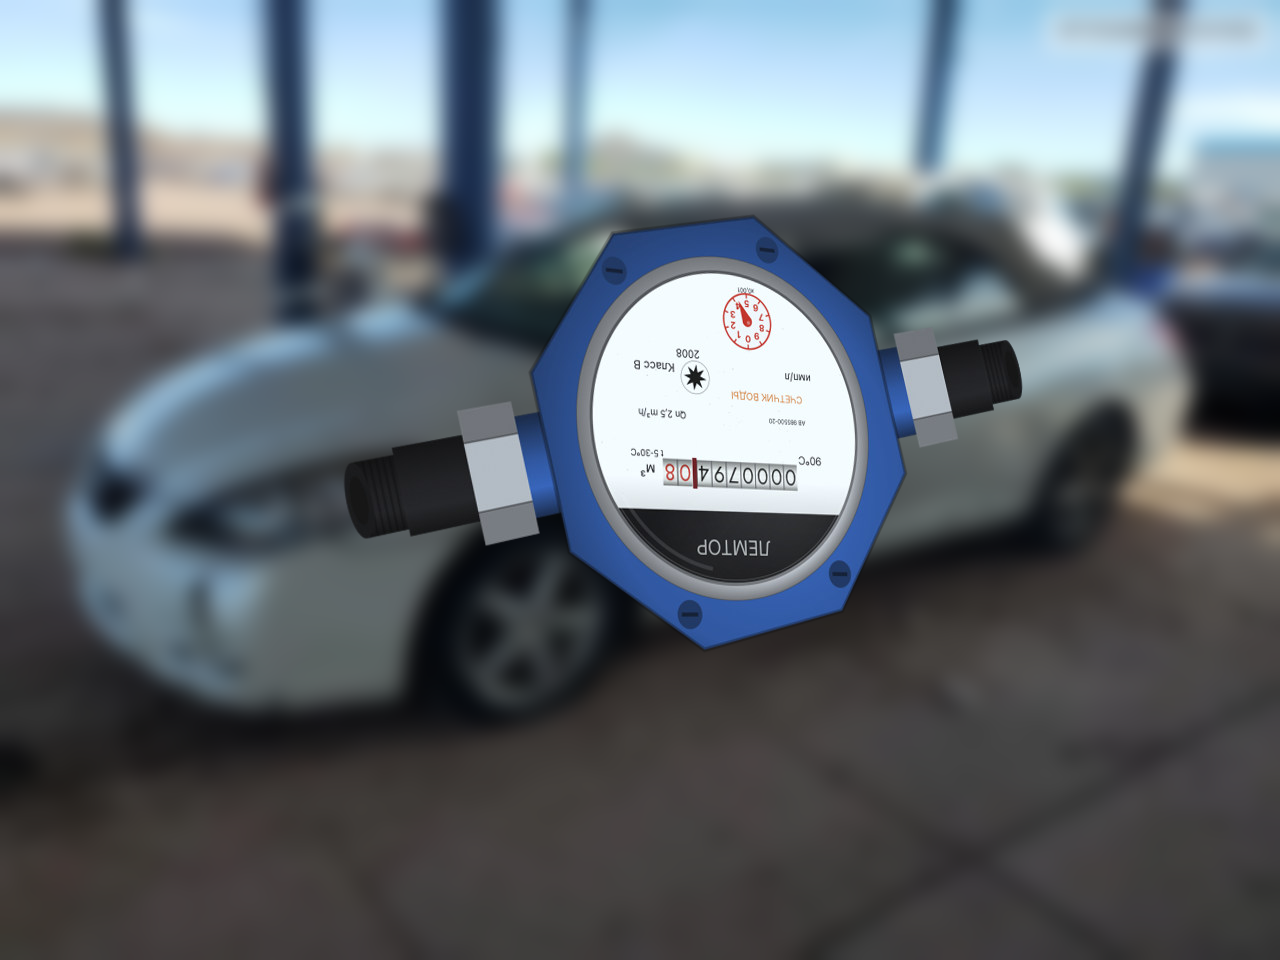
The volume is 794.084; m³
